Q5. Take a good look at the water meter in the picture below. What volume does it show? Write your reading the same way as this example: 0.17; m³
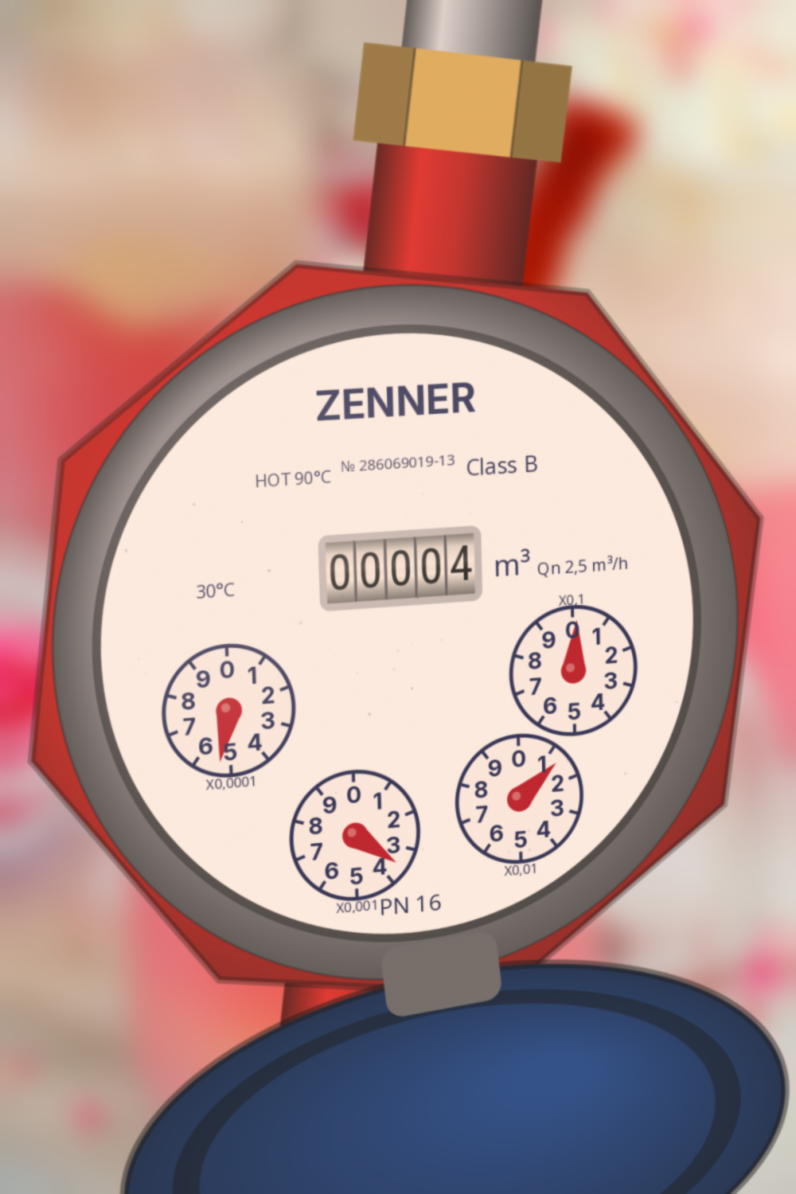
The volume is 4.0135; m³
